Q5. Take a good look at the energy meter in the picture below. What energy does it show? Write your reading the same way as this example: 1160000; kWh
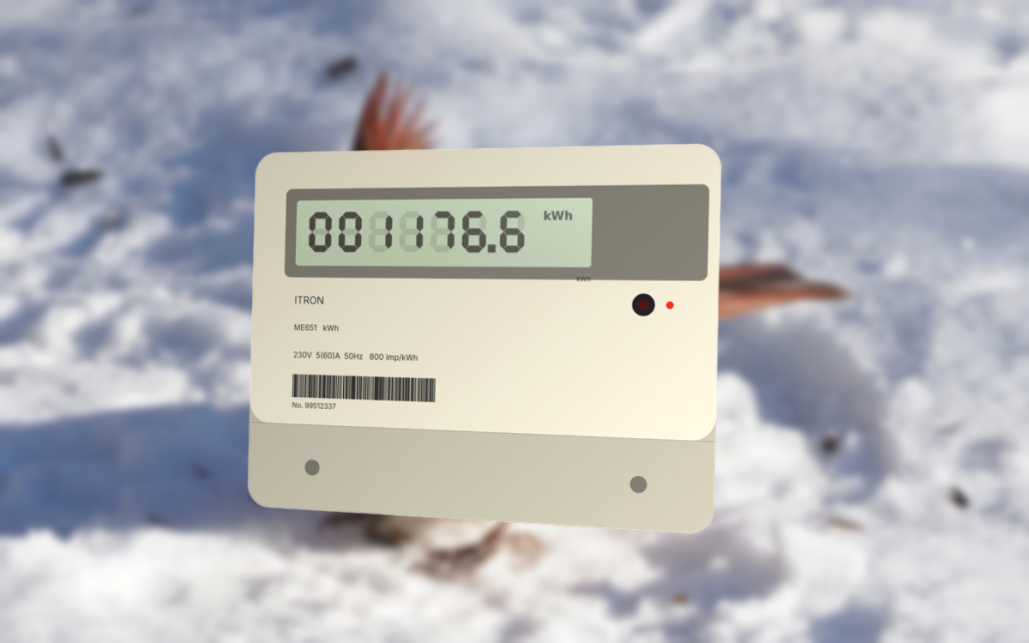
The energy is 1176.6; kWh
